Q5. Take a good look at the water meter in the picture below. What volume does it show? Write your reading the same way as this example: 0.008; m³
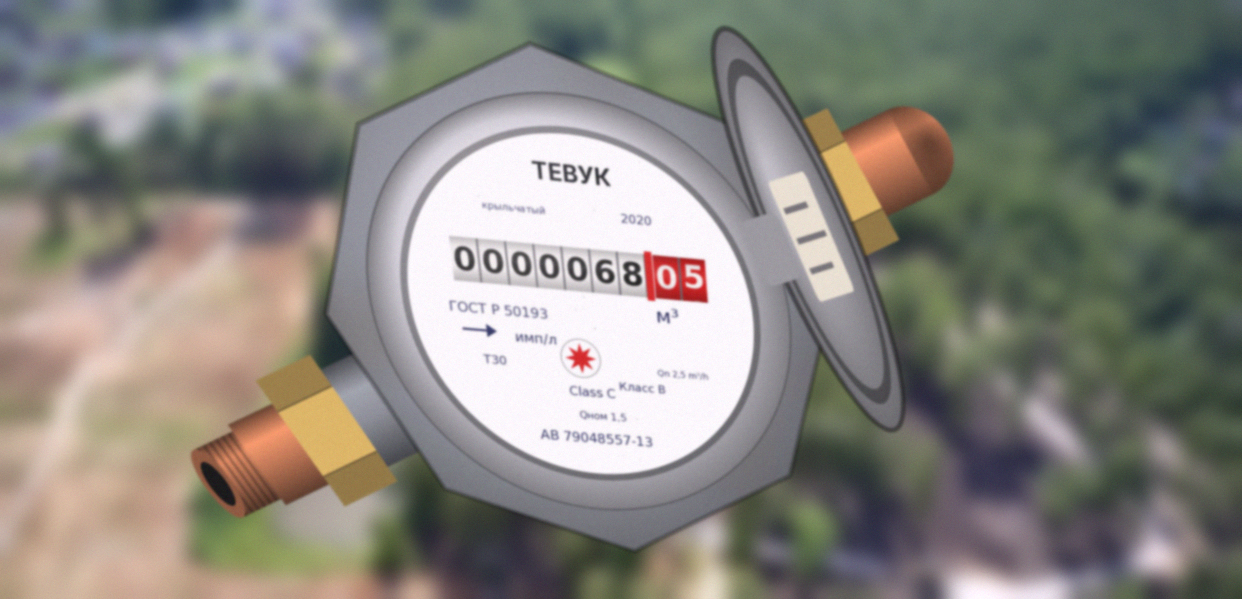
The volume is 68.05; m³
